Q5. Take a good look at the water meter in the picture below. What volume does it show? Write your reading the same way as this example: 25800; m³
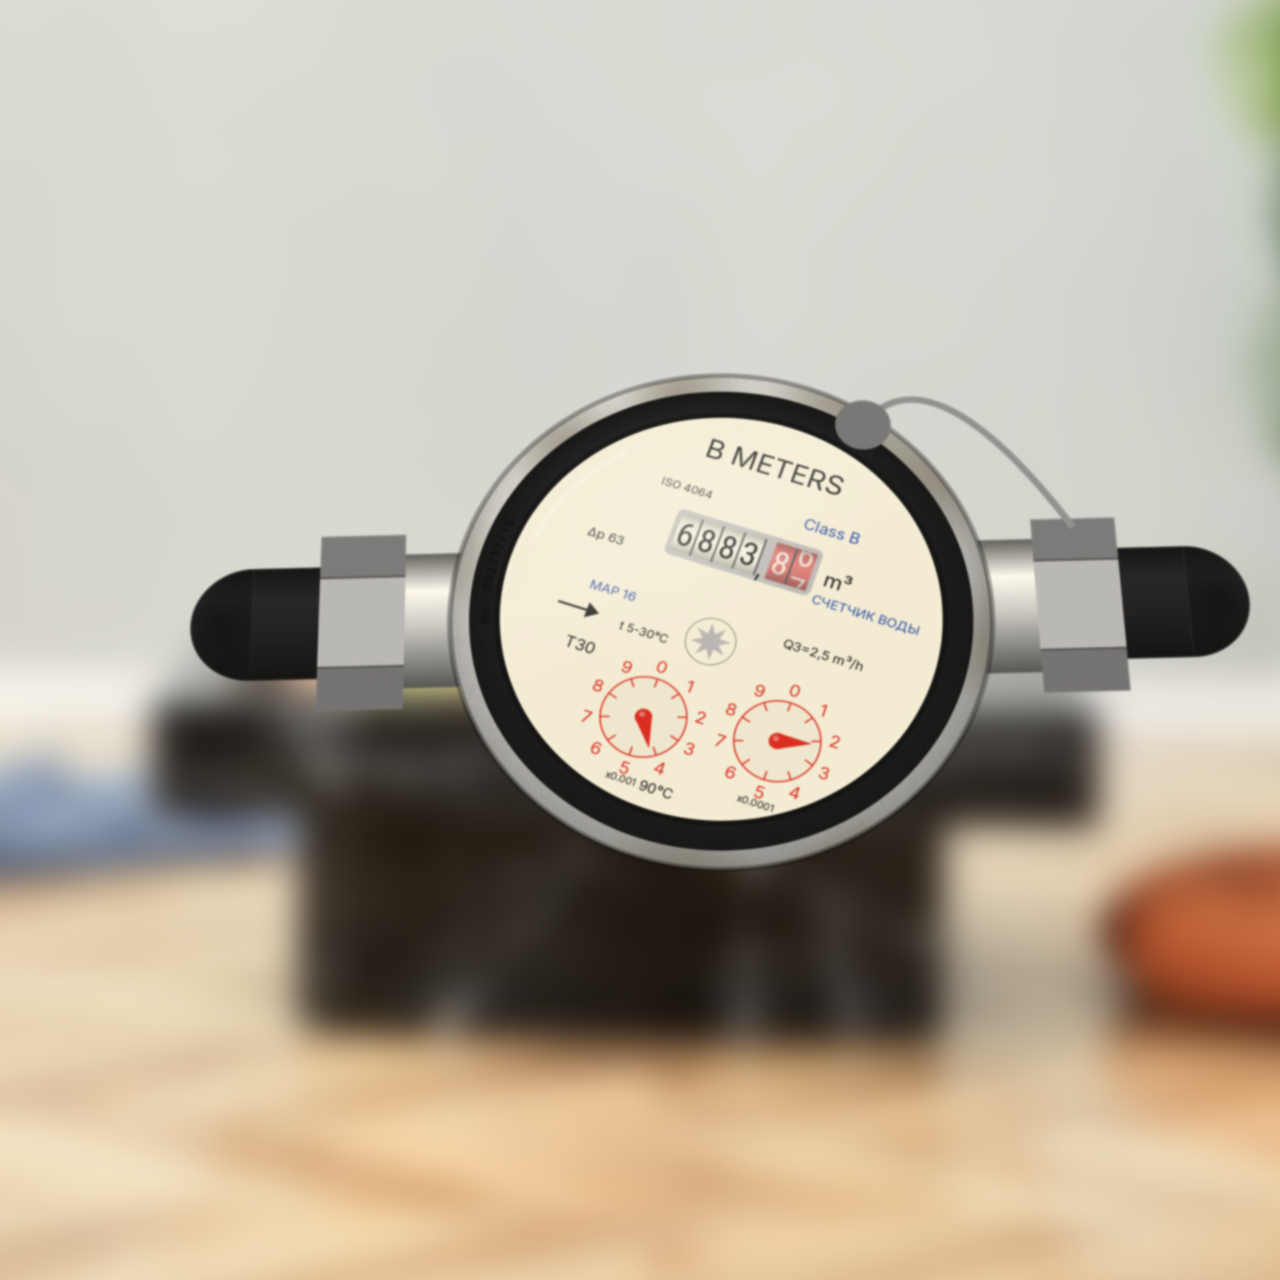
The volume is 6883.8642; m³
